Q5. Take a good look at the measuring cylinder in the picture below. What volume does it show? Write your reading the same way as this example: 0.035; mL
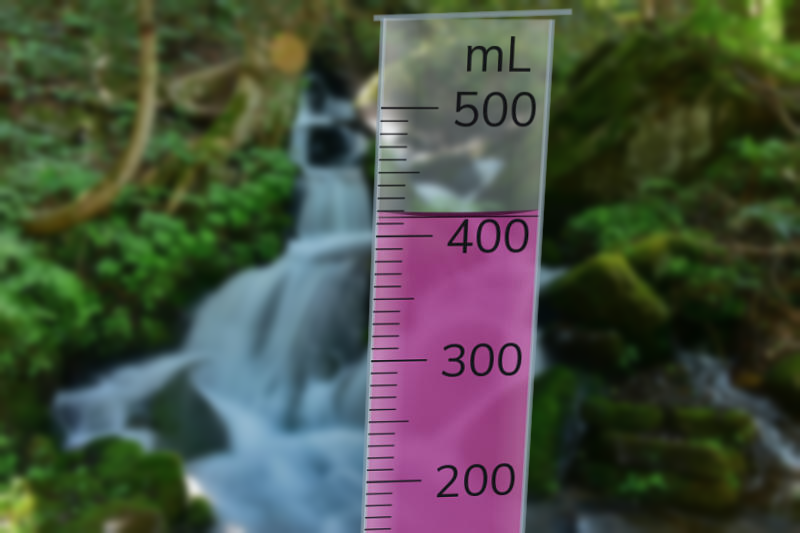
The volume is 415; mL
